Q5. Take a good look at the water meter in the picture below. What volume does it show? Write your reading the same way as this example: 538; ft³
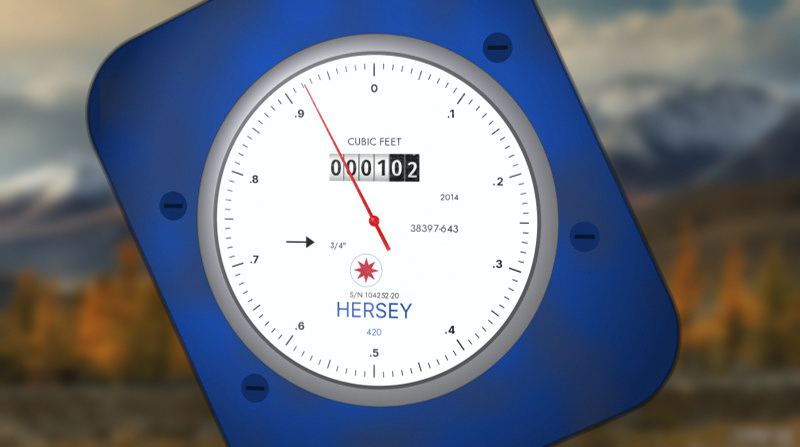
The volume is 101.92; ft³
